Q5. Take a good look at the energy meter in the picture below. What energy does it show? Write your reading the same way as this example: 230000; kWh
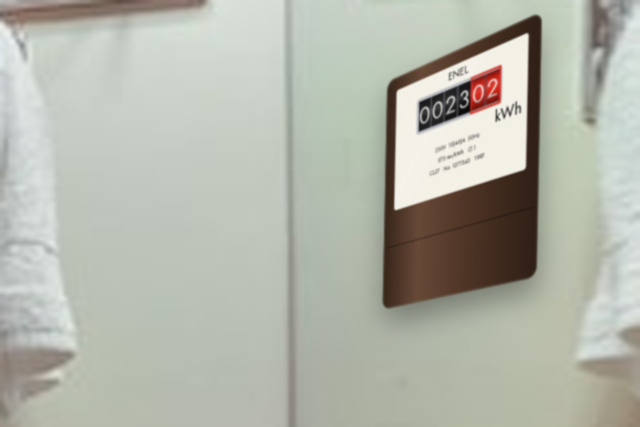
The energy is 23.02; kWh
